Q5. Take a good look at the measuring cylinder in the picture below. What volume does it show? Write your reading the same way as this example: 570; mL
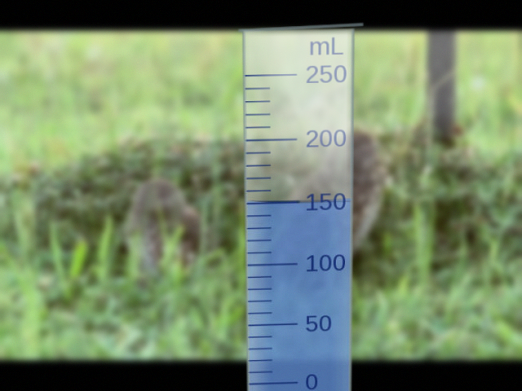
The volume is 150; mL
